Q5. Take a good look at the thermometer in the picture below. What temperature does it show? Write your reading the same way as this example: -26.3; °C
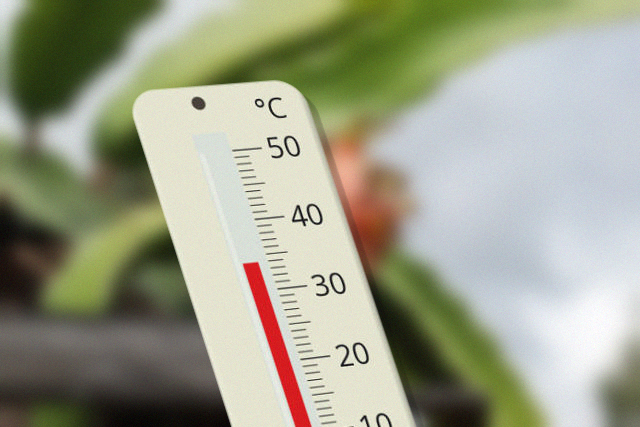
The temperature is 34; °C
